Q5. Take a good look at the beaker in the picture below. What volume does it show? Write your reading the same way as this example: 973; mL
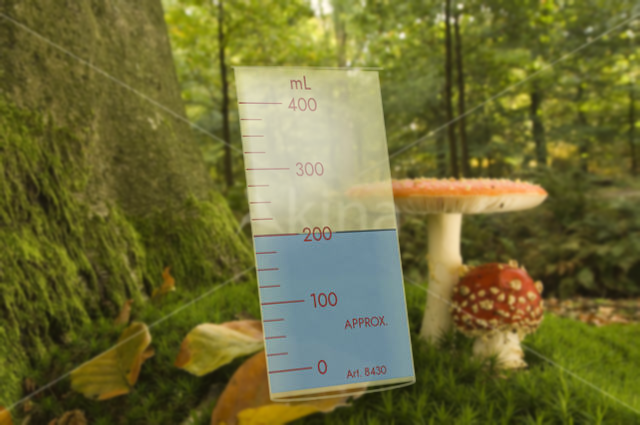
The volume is 200; mL
